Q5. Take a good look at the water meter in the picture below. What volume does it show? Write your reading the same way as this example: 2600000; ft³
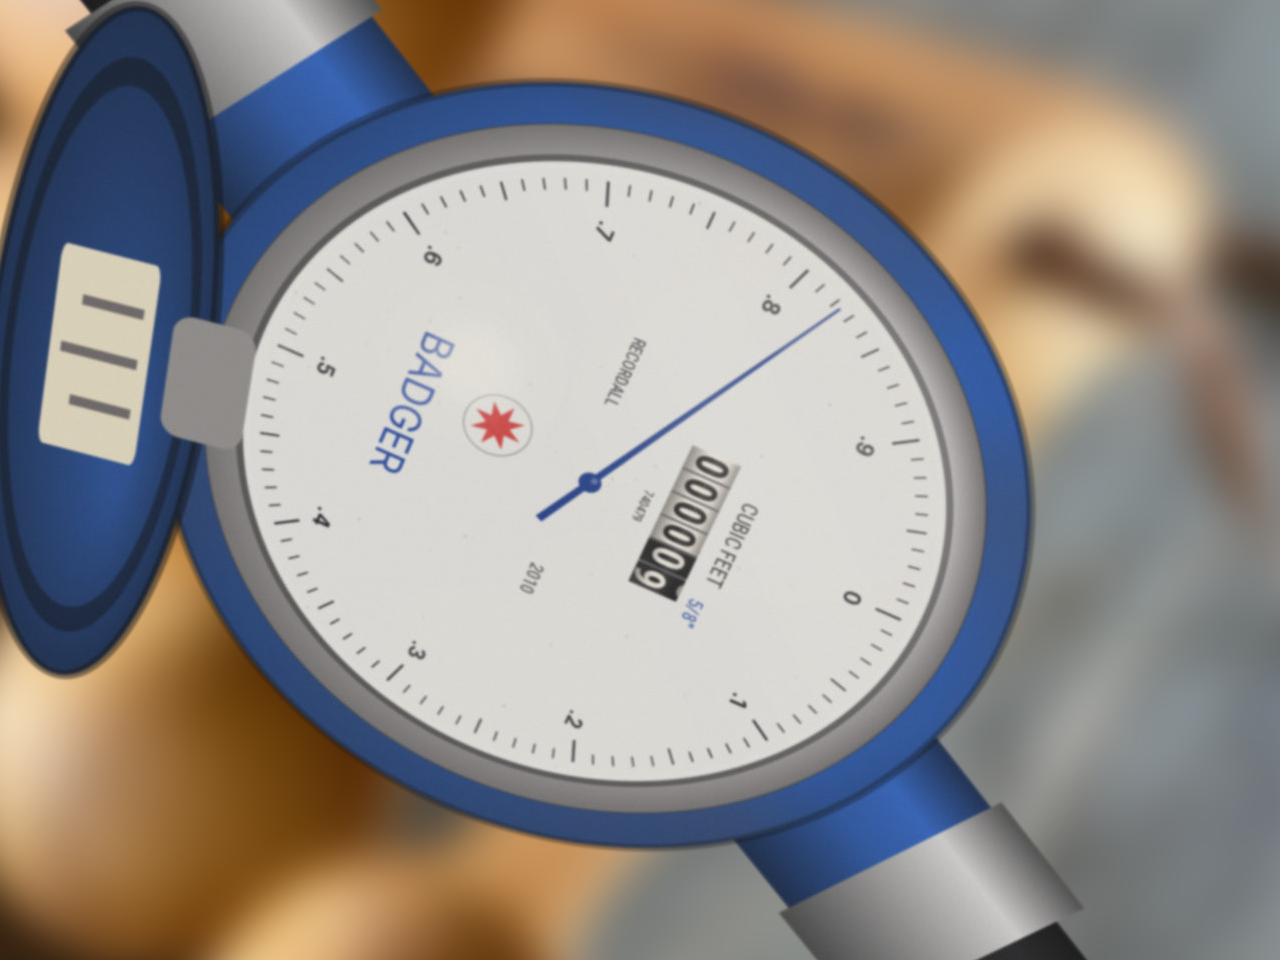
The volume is 8.82; ft³
